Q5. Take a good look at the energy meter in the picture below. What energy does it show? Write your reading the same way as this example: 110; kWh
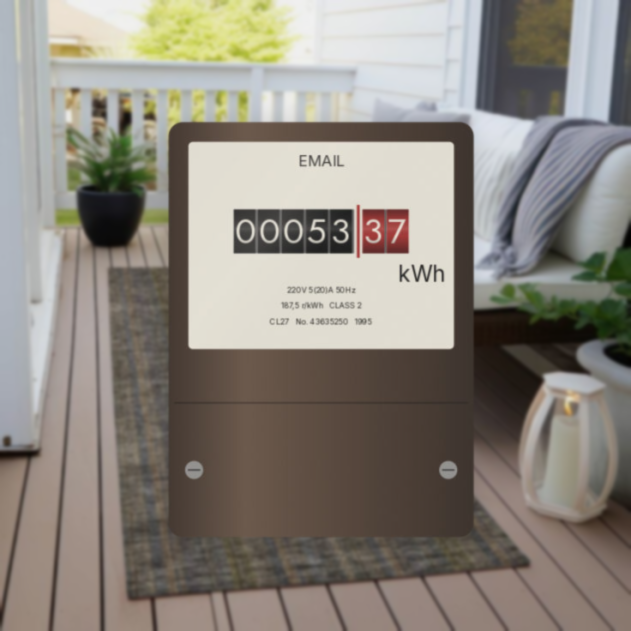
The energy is 53.37; kWh
